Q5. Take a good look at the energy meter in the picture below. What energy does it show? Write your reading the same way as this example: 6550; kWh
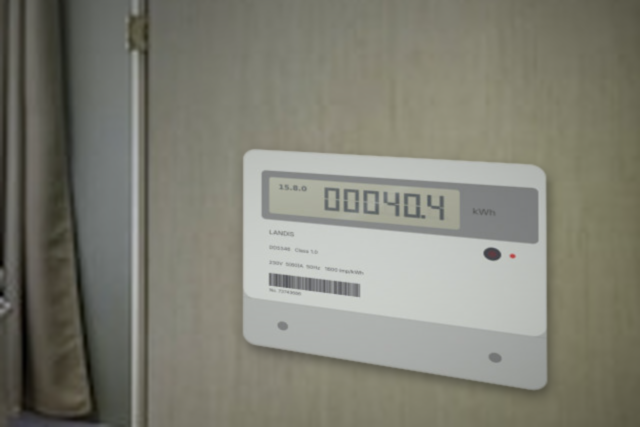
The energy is 40.4; kWh
